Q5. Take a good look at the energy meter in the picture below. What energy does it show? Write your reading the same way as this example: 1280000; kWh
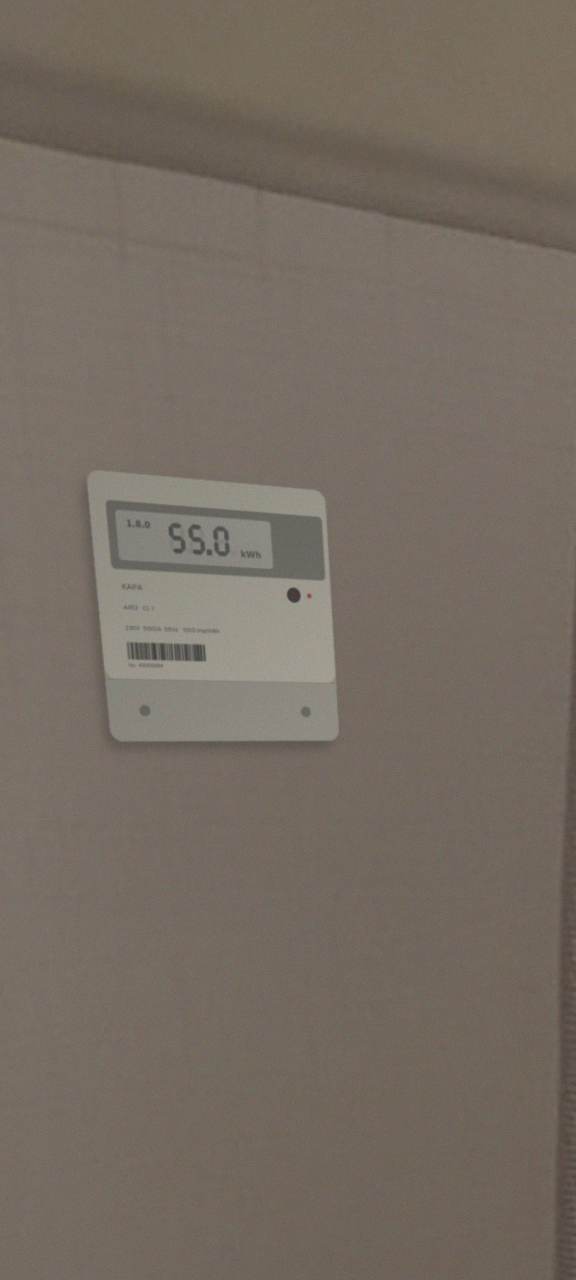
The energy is 55.0; kWh
